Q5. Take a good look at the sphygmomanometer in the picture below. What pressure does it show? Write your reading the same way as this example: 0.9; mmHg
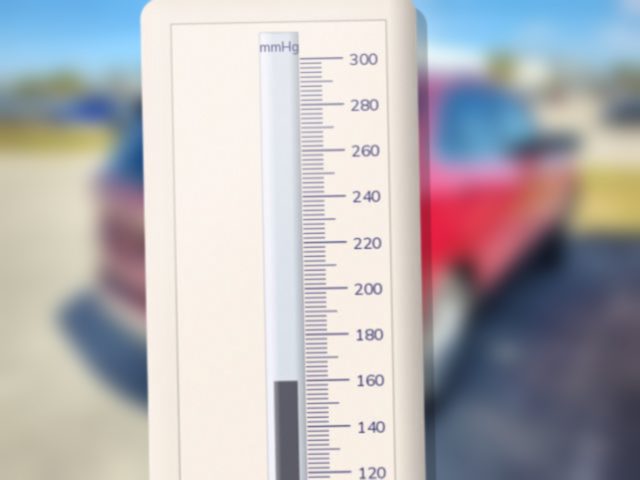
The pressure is 160; mmHg
